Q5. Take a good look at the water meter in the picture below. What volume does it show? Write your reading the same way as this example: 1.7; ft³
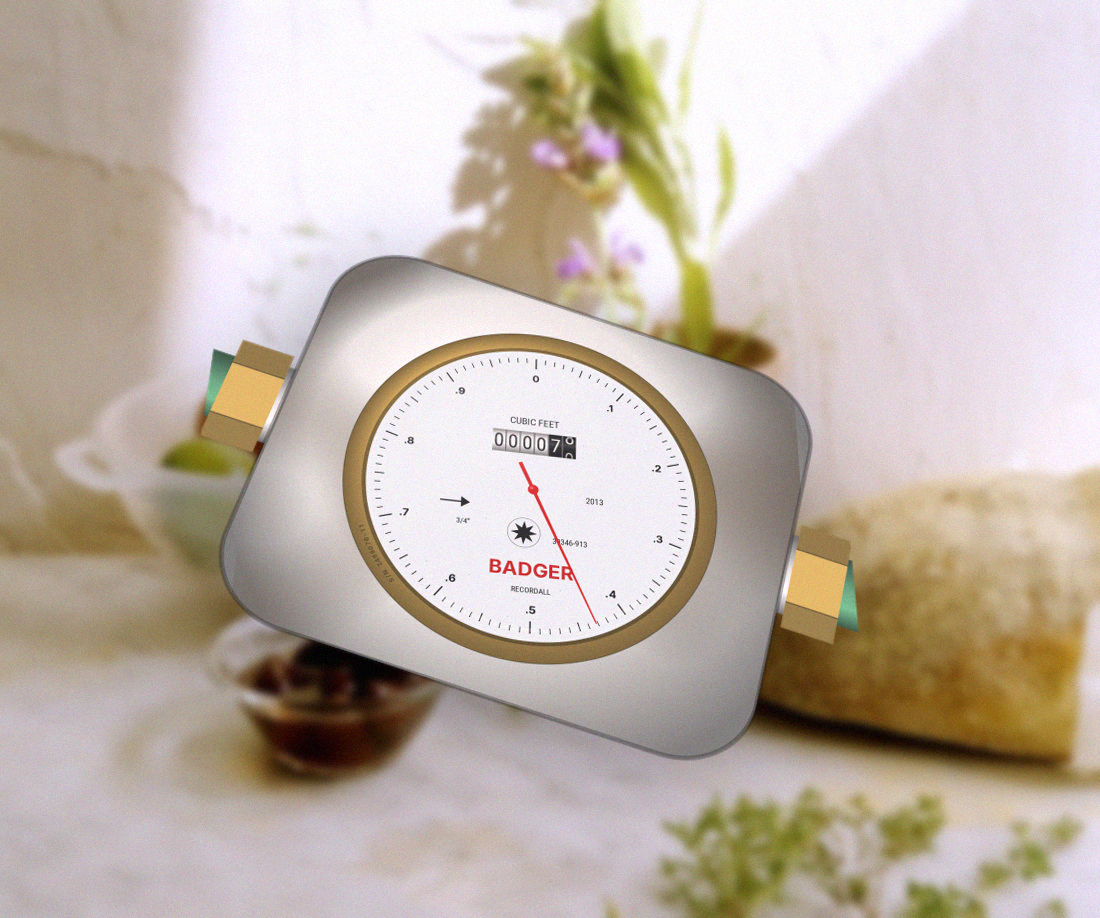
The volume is 78.43; ft³
